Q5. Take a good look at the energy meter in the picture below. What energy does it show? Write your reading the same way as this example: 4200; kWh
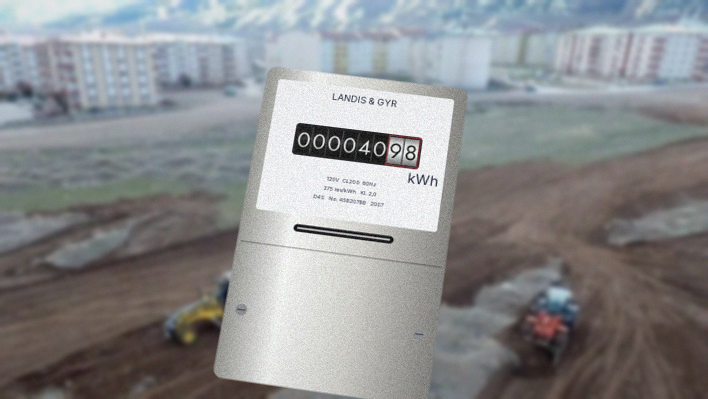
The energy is 40.98; kWh
